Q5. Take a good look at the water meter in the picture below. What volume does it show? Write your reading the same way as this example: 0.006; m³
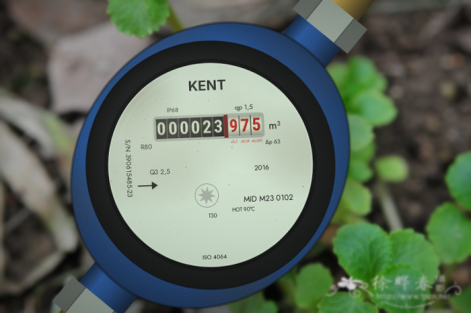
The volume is 23.975; m³
